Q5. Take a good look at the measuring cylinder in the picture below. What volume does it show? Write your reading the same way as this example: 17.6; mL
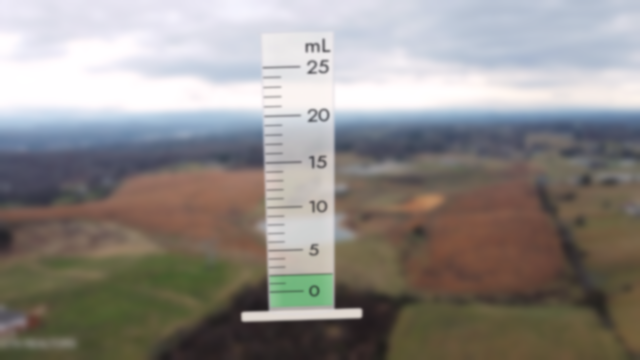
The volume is 2; mL
